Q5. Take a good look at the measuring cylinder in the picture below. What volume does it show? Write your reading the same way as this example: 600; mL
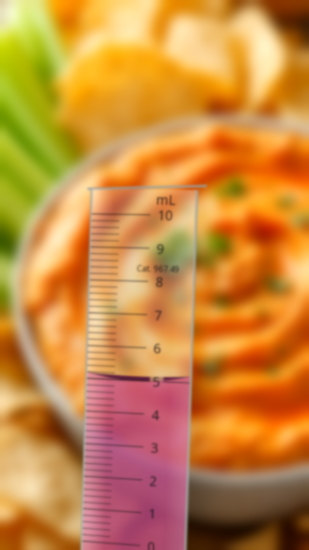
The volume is 5; mL
